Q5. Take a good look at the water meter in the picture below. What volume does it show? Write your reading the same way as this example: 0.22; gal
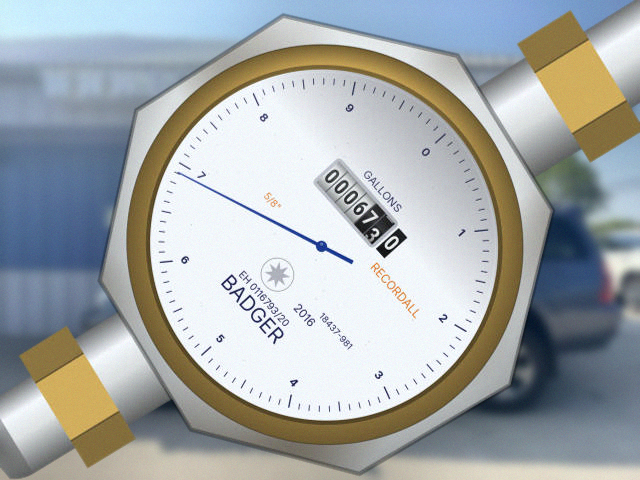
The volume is 6726.9; gal
